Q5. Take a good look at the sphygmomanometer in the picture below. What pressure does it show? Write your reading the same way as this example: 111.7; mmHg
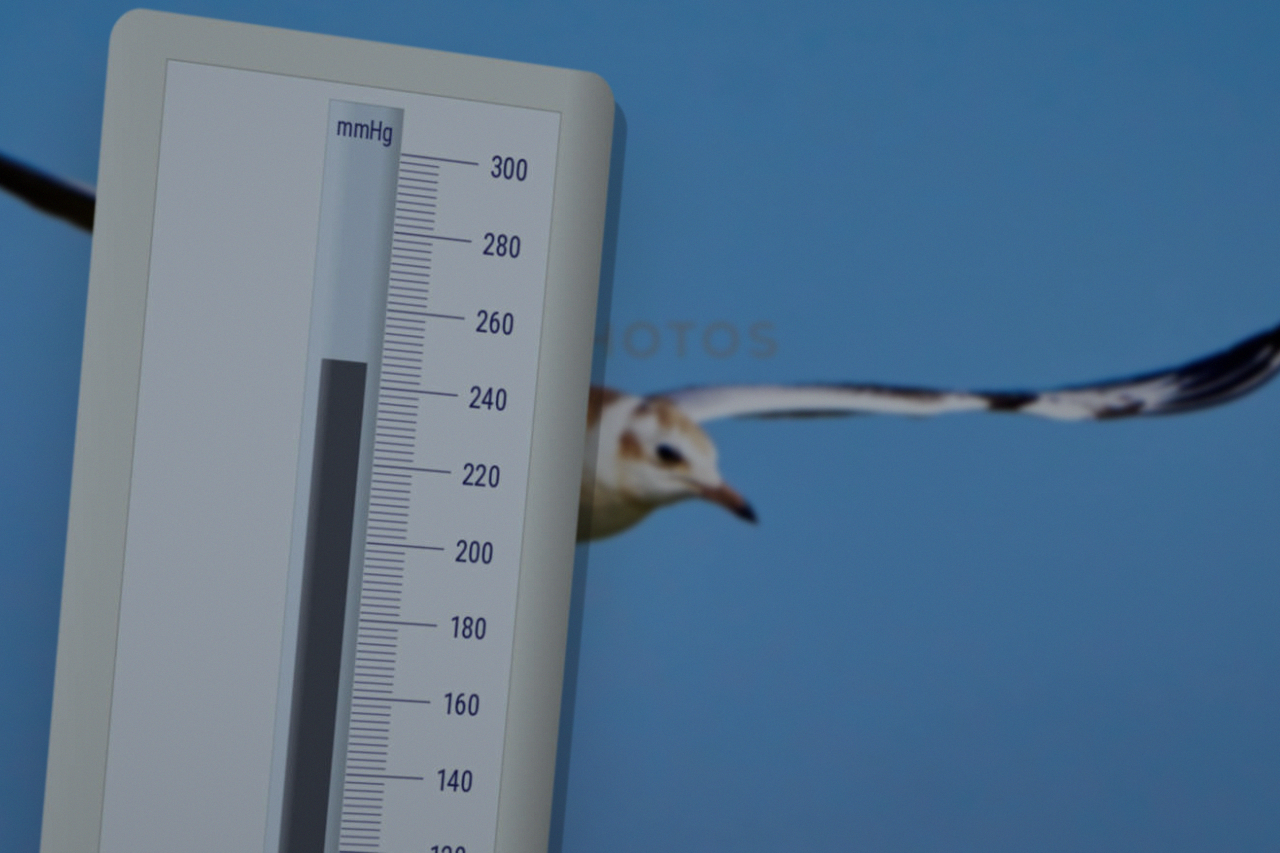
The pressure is 246; mmHg
